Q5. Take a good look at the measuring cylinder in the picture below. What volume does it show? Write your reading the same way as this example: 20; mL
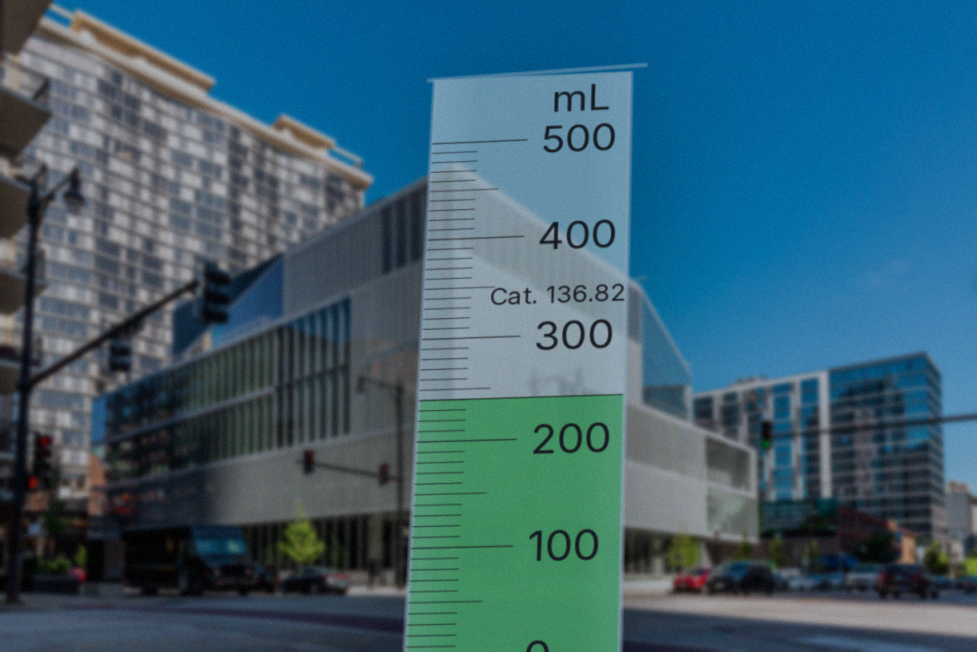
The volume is 240; mL
